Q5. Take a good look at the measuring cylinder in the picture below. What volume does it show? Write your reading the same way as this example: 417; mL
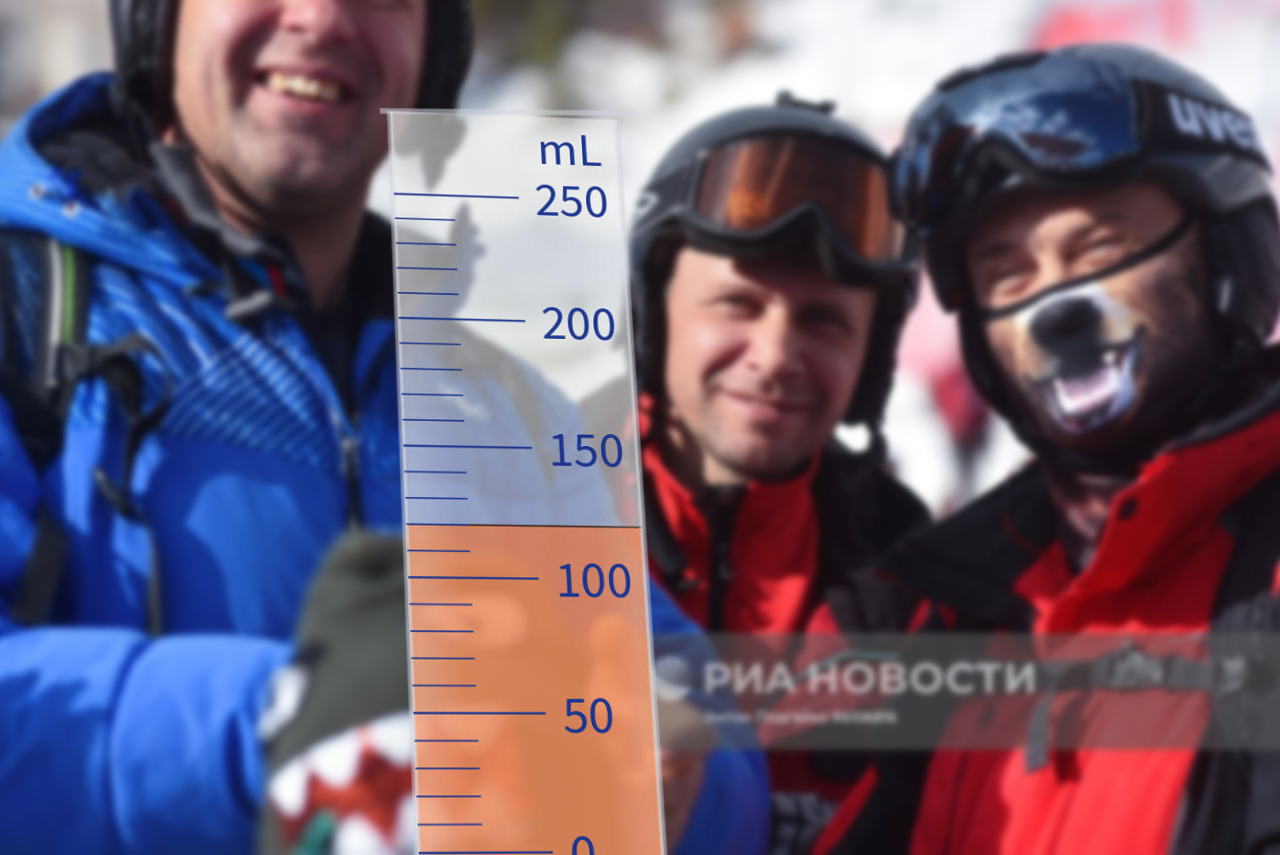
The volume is 120; mL
